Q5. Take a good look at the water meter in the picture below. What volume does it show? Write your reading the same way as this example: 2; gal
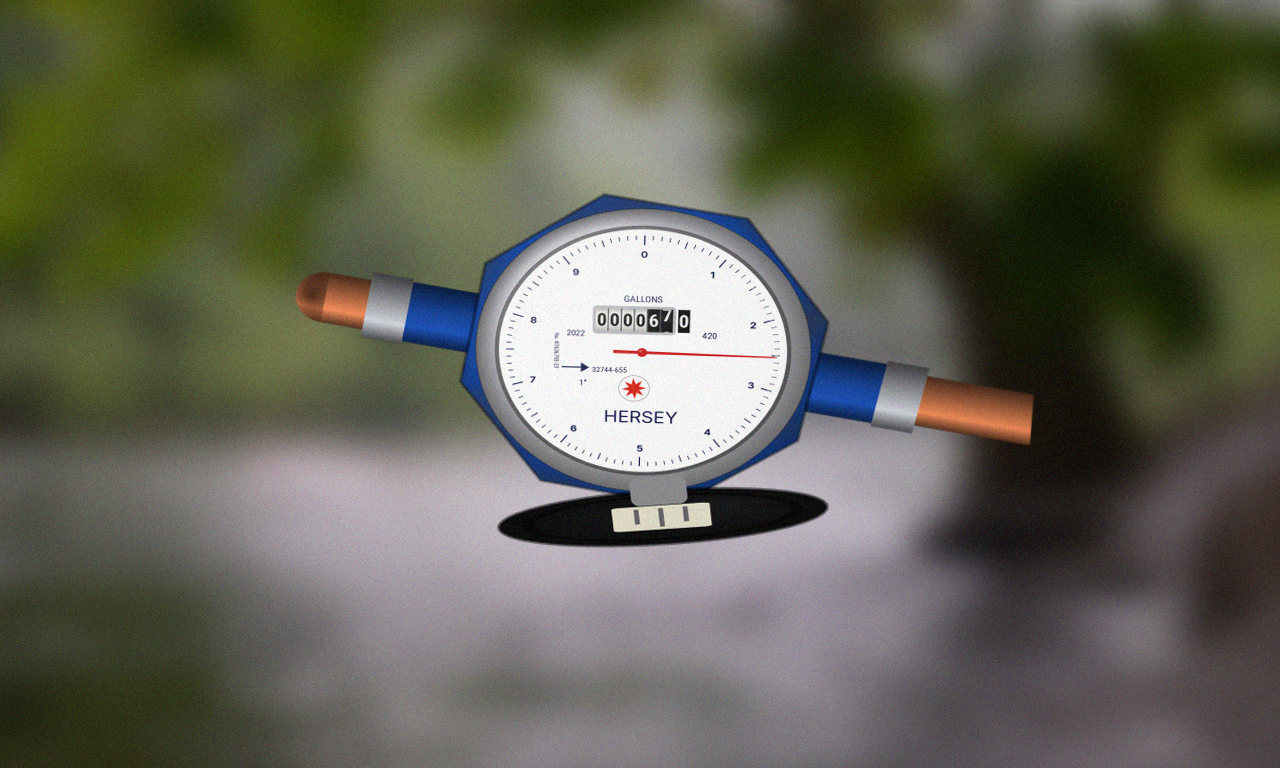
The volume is 672.5; gal
